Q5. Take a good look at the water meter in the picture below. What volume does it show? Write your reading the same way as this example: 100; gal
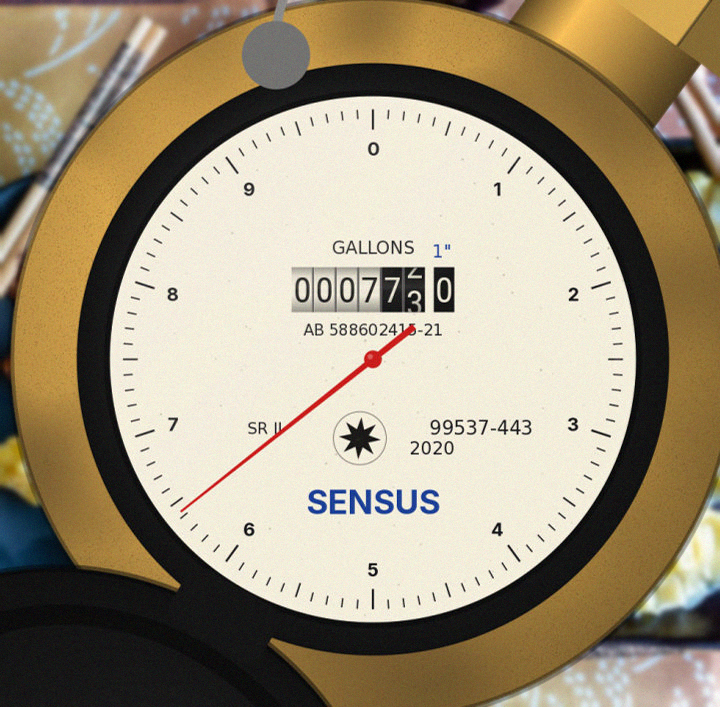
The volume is 7726.4; gal
